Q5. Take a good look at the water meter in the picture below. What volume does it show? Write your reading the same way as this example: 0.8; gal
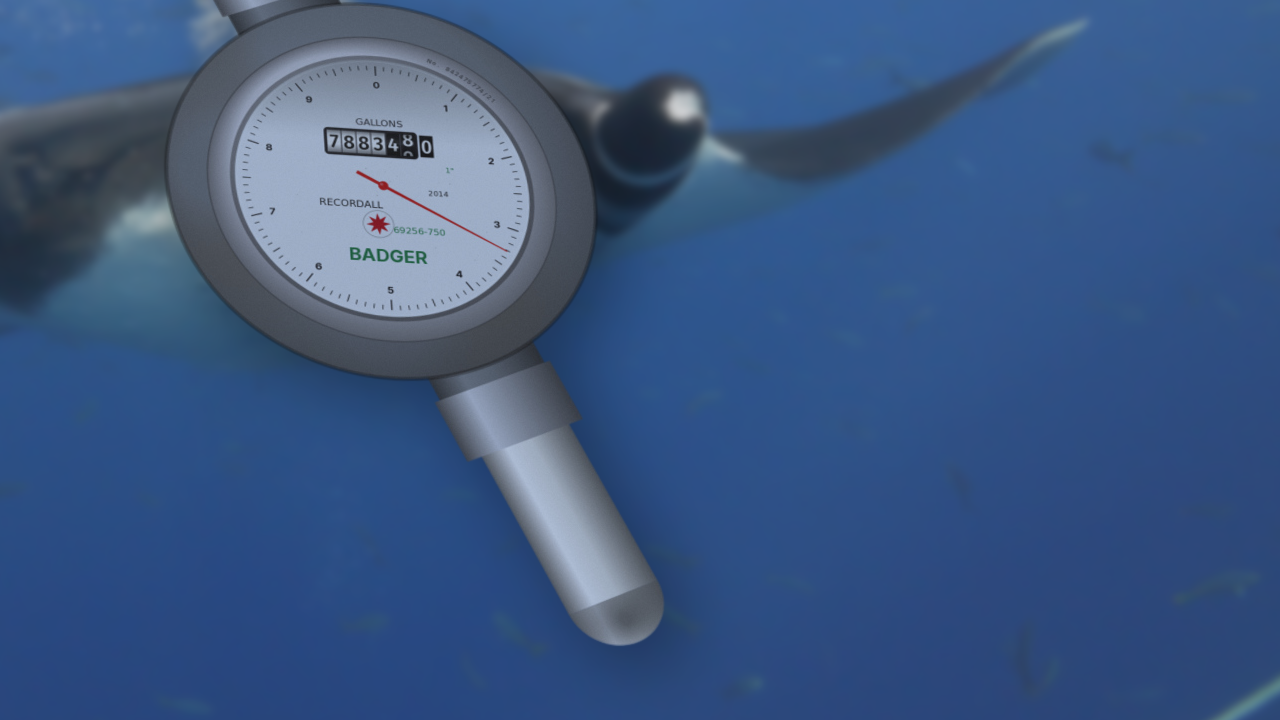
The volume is 7883483.3; gal
